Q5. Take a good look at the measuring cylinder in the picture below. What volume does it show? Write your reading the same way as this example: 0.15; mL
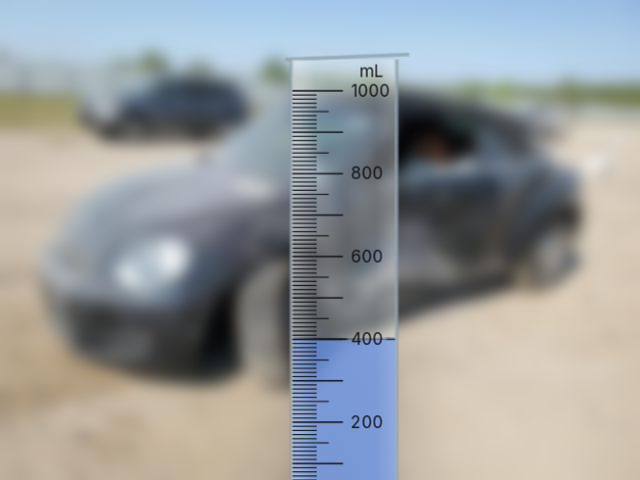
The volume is 400; mL
